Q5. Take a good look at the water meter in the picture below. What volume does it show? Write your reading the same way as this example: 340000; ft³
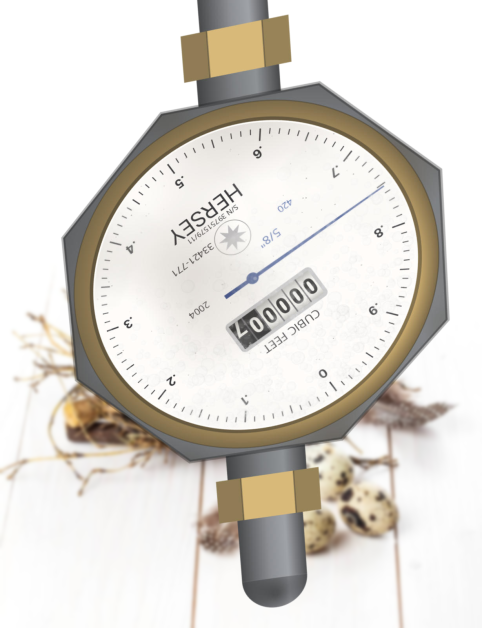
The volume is 6.75; ft³
